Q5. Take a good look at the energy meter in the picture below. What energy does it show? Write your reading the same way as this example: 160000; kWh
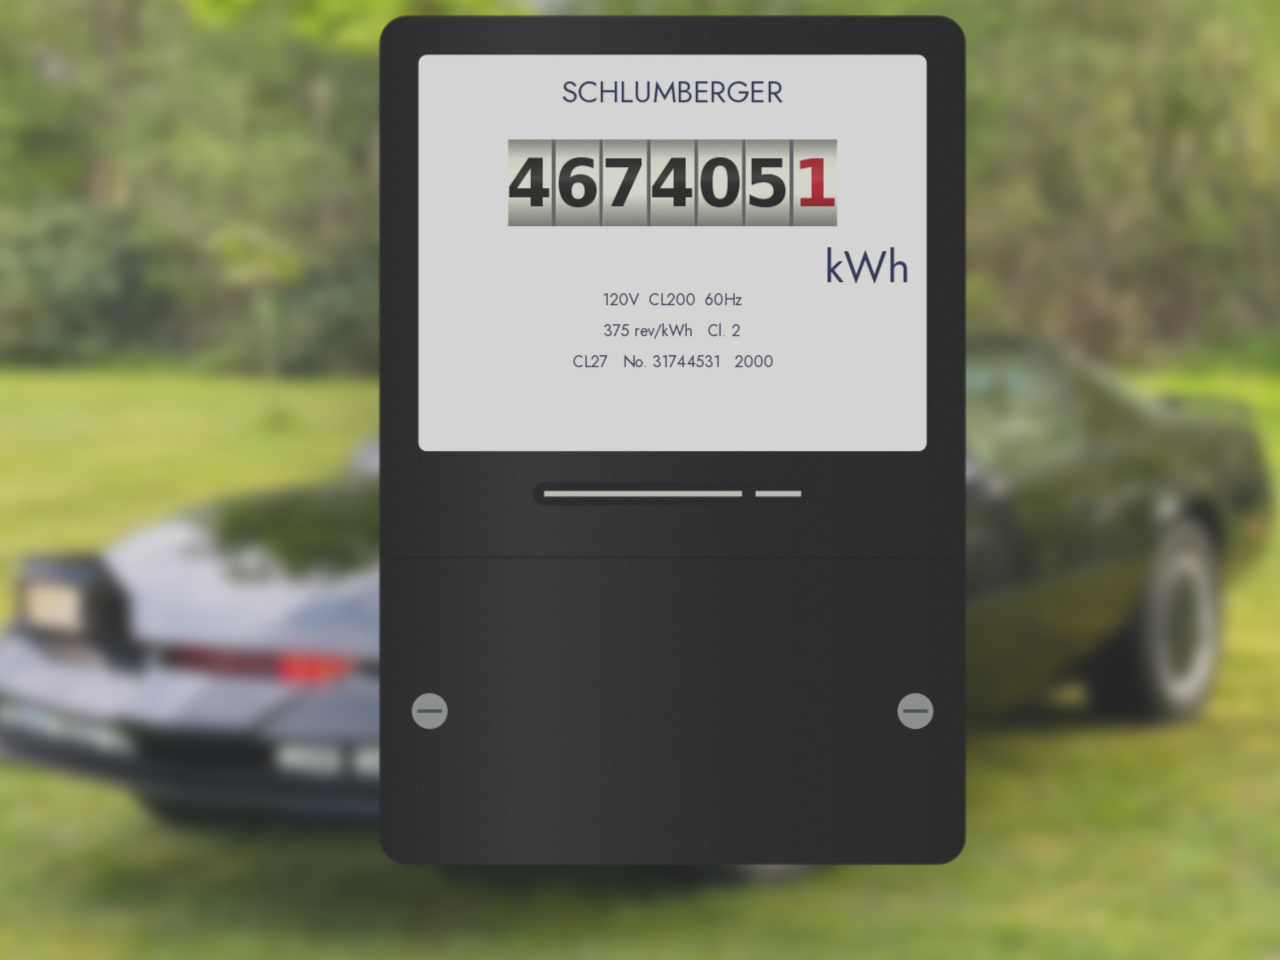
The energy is 467405.1; kWh
